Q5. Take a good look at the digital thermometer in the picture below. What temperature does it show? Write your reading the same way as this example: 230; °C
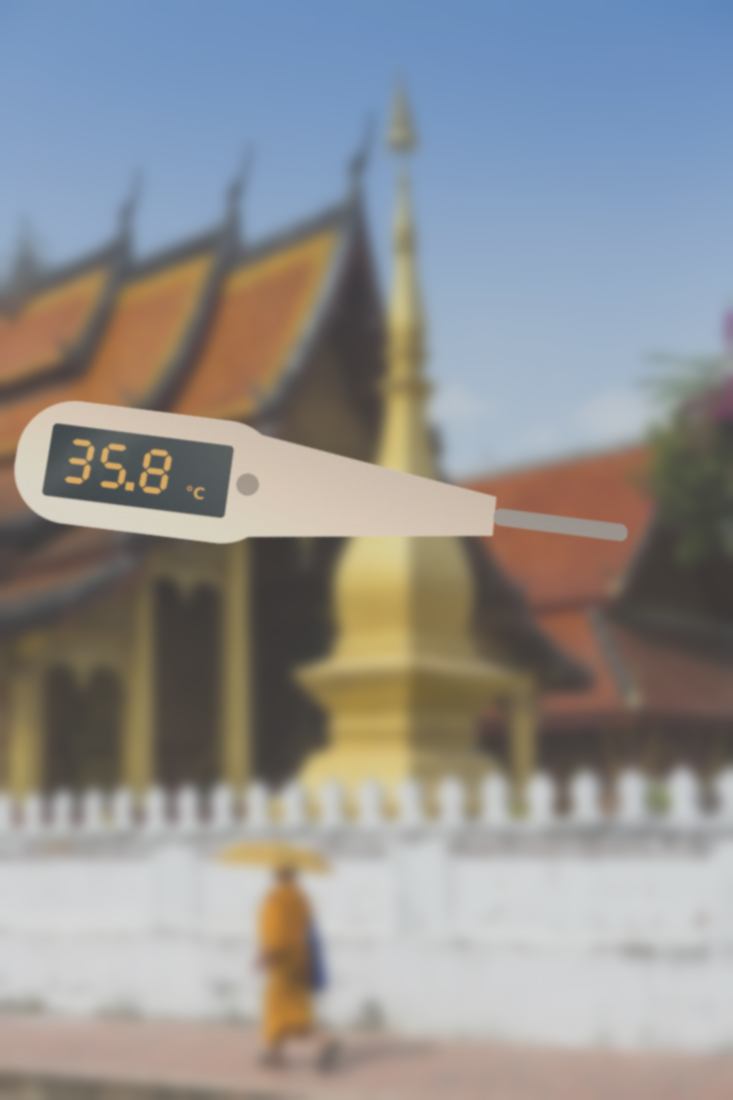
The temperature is 35.8; °C
